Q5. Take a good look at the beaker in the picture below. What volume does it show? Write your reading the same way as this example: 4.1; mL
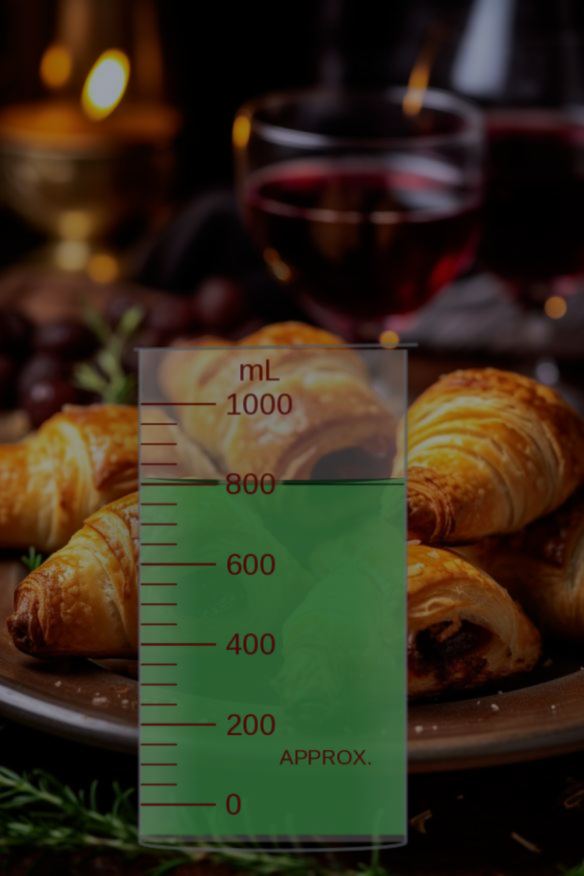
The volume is 800; mL
